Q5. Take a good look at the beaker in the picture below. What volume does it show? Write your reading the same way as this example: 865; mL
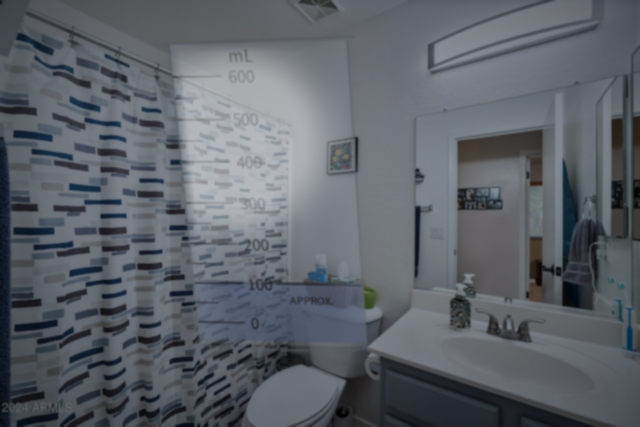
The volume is 100; mL
